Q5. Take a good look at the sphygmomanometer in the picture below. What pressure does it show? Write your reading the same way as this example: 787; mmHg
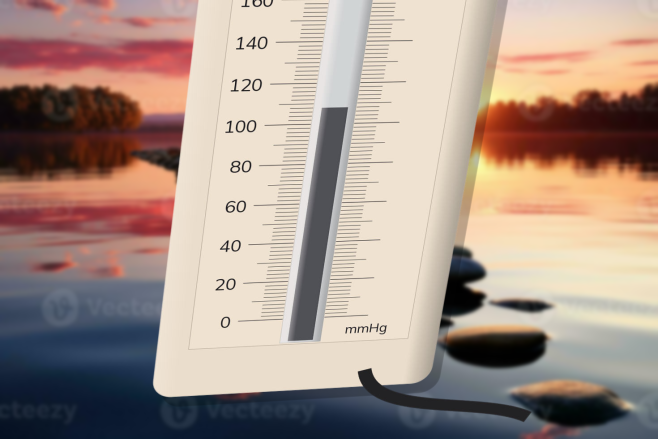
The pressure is 108; mmHg
